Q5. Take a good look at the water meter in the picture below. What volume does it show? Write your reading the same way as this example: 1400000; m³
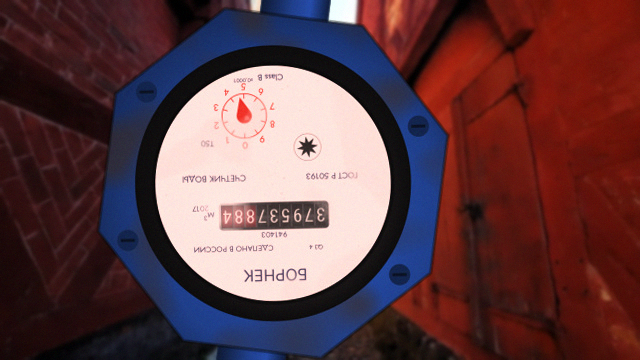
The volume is 379537.8844; m³
